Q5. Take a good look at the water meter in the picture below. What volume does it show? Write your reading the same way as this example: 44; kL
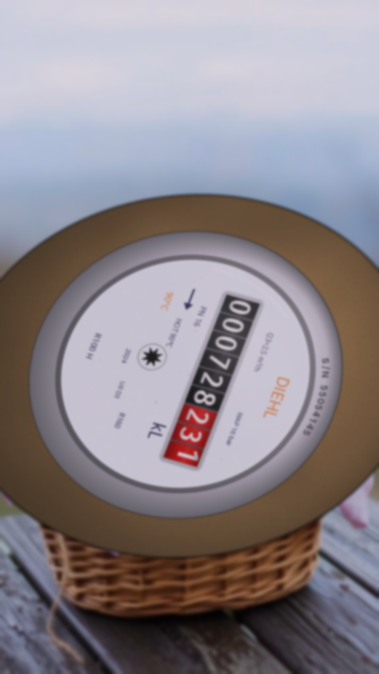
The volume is 728.231; kL
